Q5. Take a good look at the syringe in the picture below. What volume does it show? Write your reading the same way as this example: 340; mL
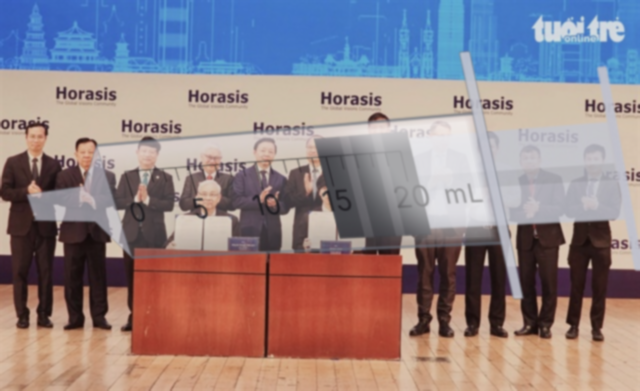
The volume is 14.5; mL
